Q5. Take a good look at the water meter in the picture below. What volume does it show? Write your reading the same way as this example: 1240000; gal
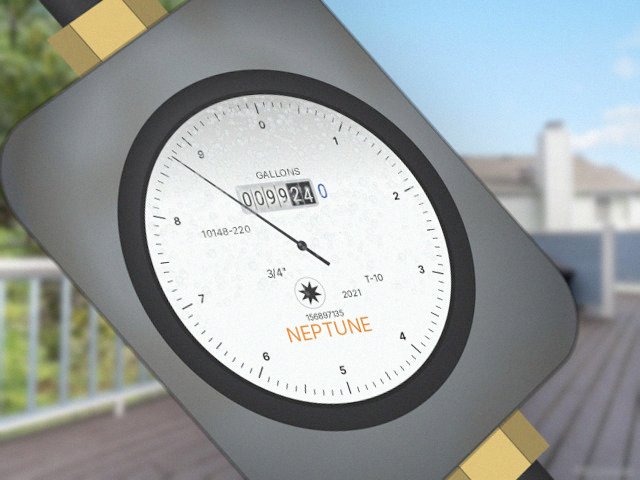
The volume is 99238.7; gal
